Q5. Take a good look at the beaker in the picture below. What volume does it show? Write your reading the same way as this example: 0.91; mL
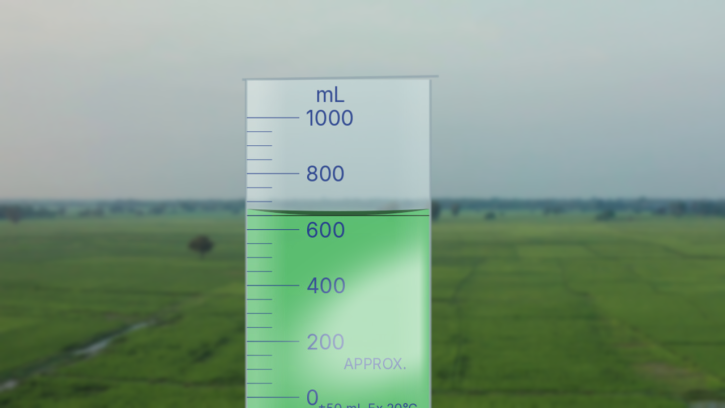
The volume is 650; mL
